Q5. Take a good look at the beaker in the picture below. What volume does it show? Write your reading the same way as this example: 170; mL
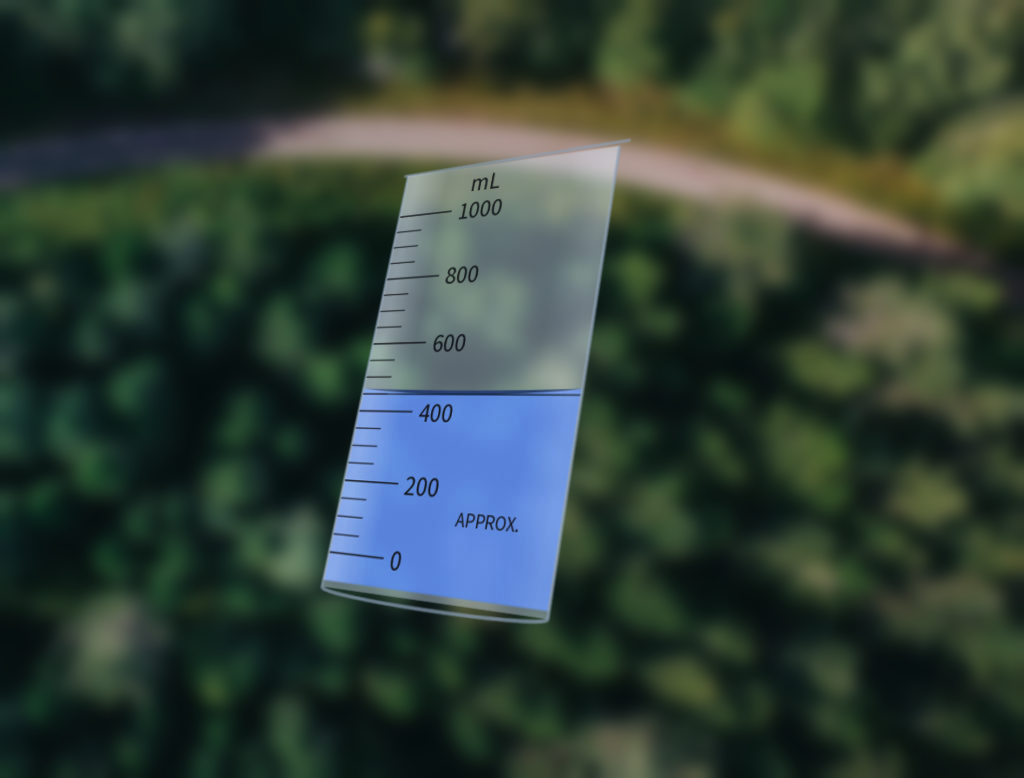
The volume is 450; mL
